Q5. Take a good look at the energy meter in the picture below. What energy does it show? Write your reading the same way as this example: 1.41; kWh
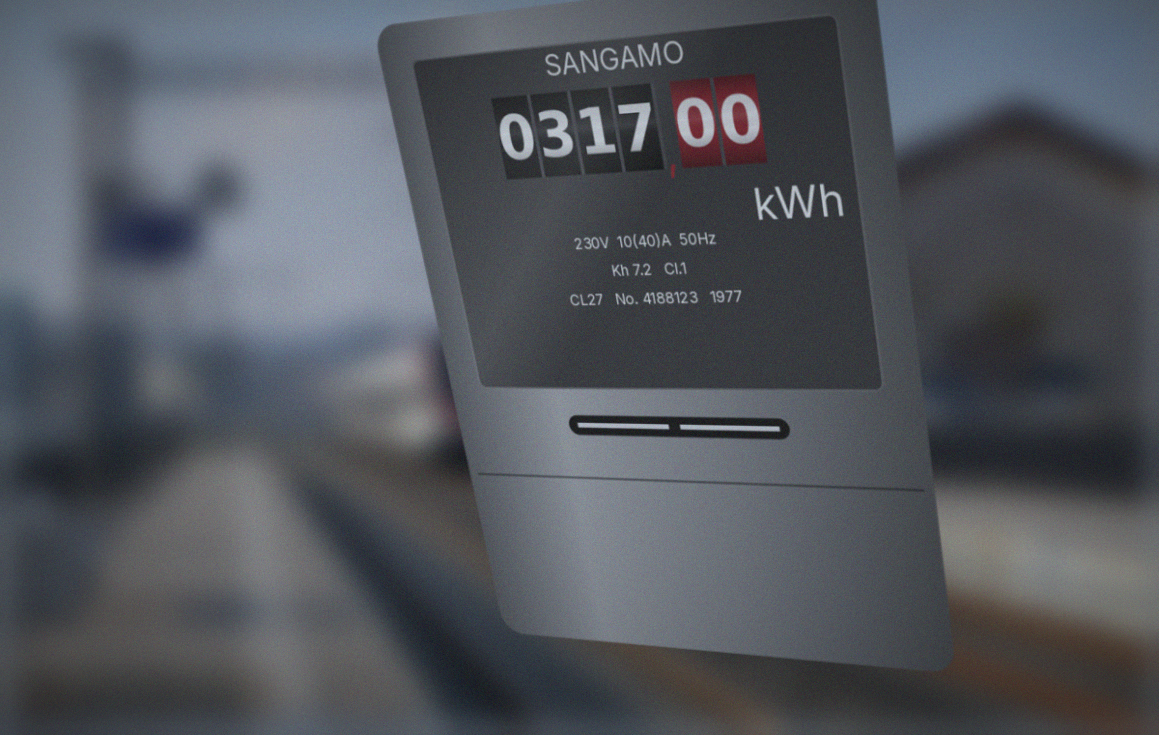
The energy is 317.00; kWh
